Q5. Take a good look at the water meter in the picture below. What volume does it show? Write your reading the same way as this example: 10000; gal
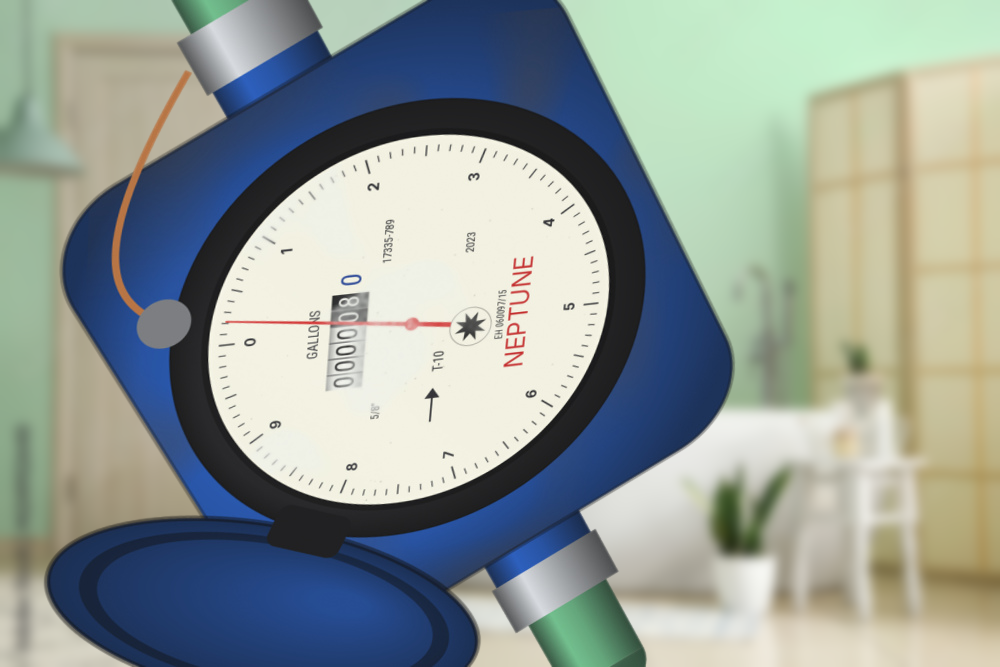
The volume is 80.2; gal
